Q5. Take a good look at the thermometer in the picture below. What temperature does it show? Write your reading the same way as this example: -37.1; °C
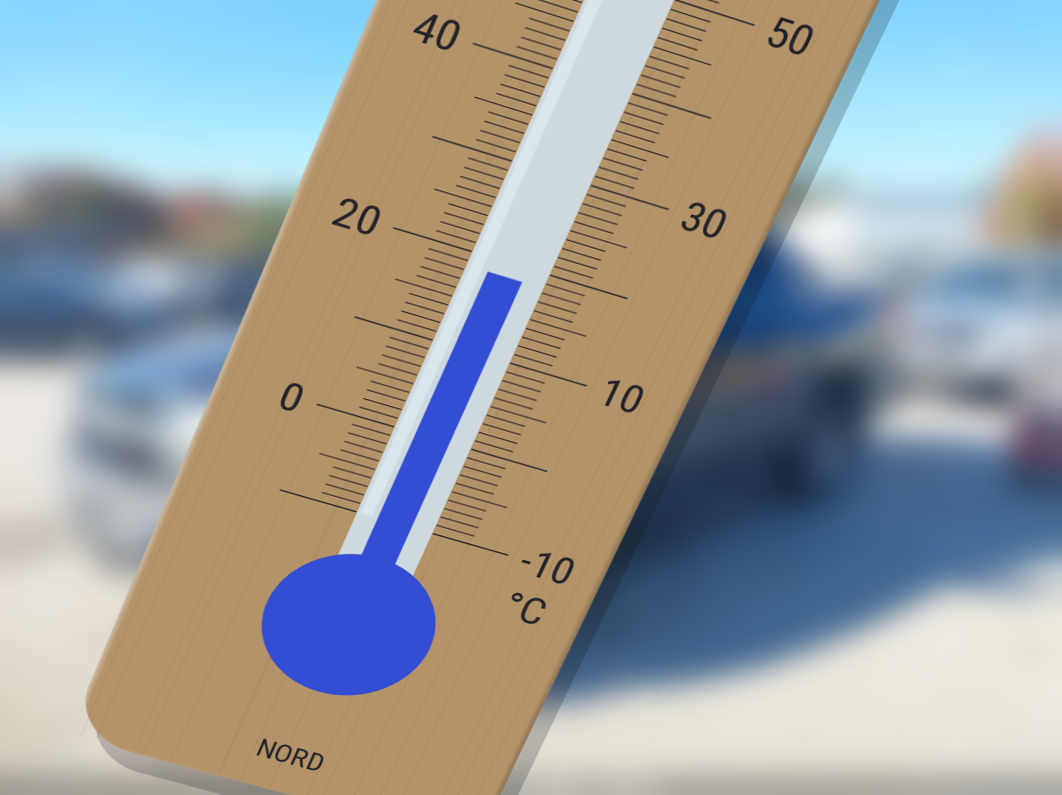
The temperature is 18.5; °C
